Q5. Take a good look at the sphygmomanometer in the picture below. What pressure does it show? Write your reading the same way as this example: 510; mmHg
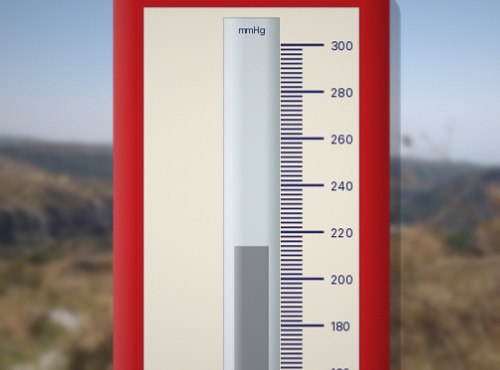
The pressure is 214; mmHg
